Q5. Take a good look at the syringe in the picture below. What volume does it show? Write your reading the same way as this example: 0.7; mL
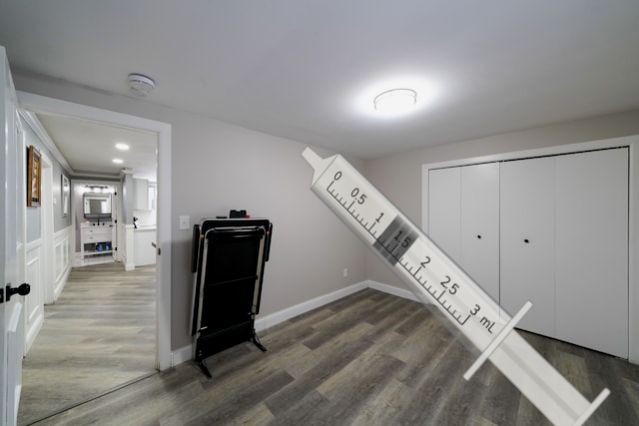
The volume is 1.2; mL
